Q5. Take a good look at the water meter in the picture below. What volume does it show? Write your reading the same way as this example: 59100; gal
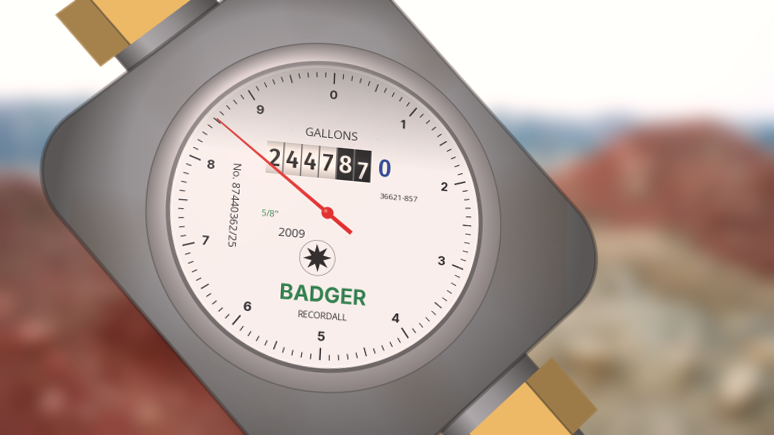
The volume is 2447868.5; gal
